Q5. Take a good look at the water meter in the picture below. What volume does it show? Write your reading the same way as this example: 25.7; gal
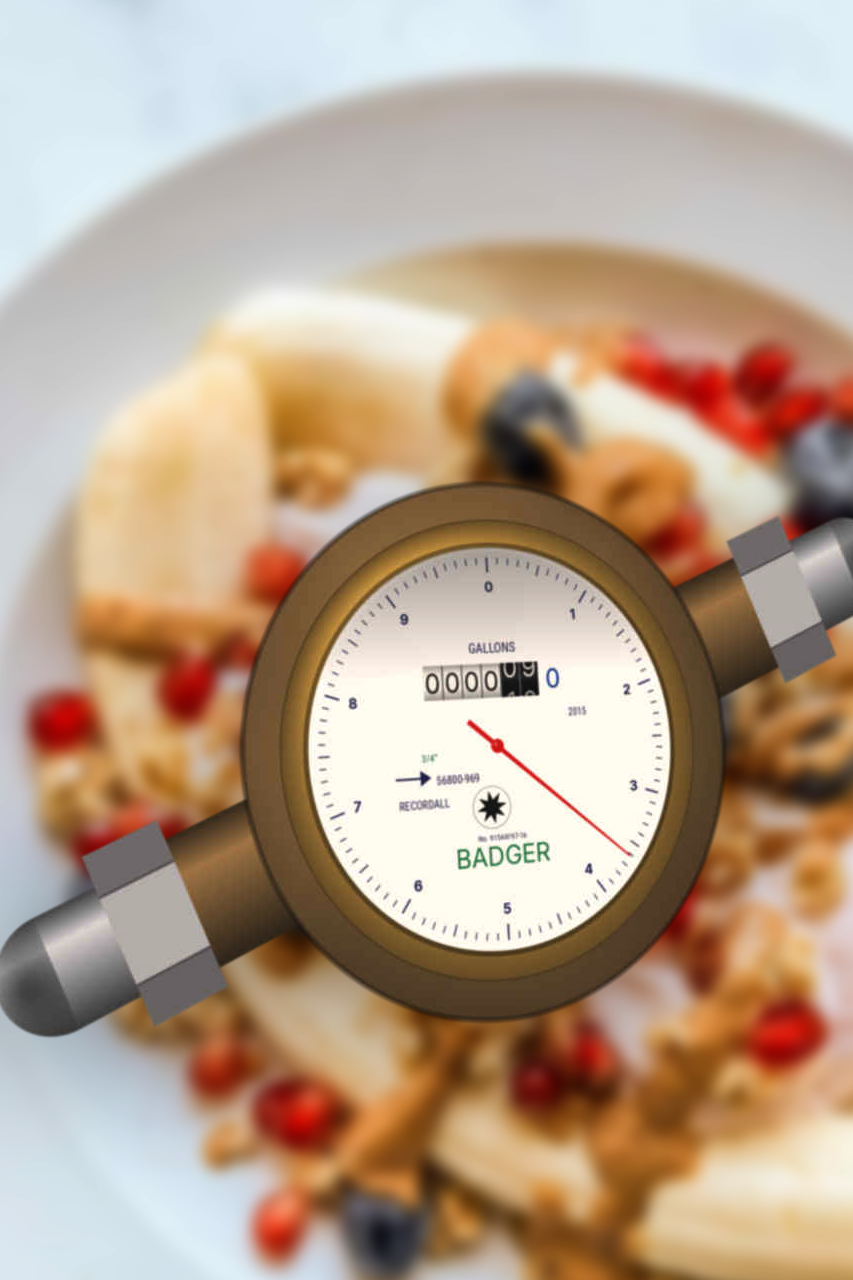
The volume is 93.6; gal
